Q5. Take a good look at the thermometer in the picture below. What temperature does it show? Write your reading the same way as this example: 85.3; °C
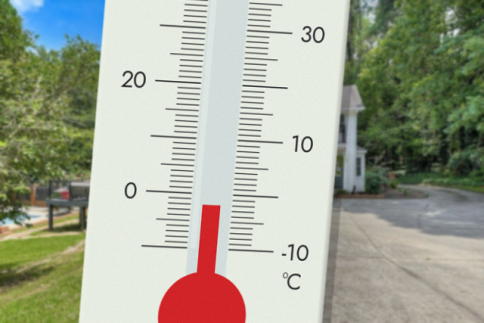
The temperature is -2; °C
